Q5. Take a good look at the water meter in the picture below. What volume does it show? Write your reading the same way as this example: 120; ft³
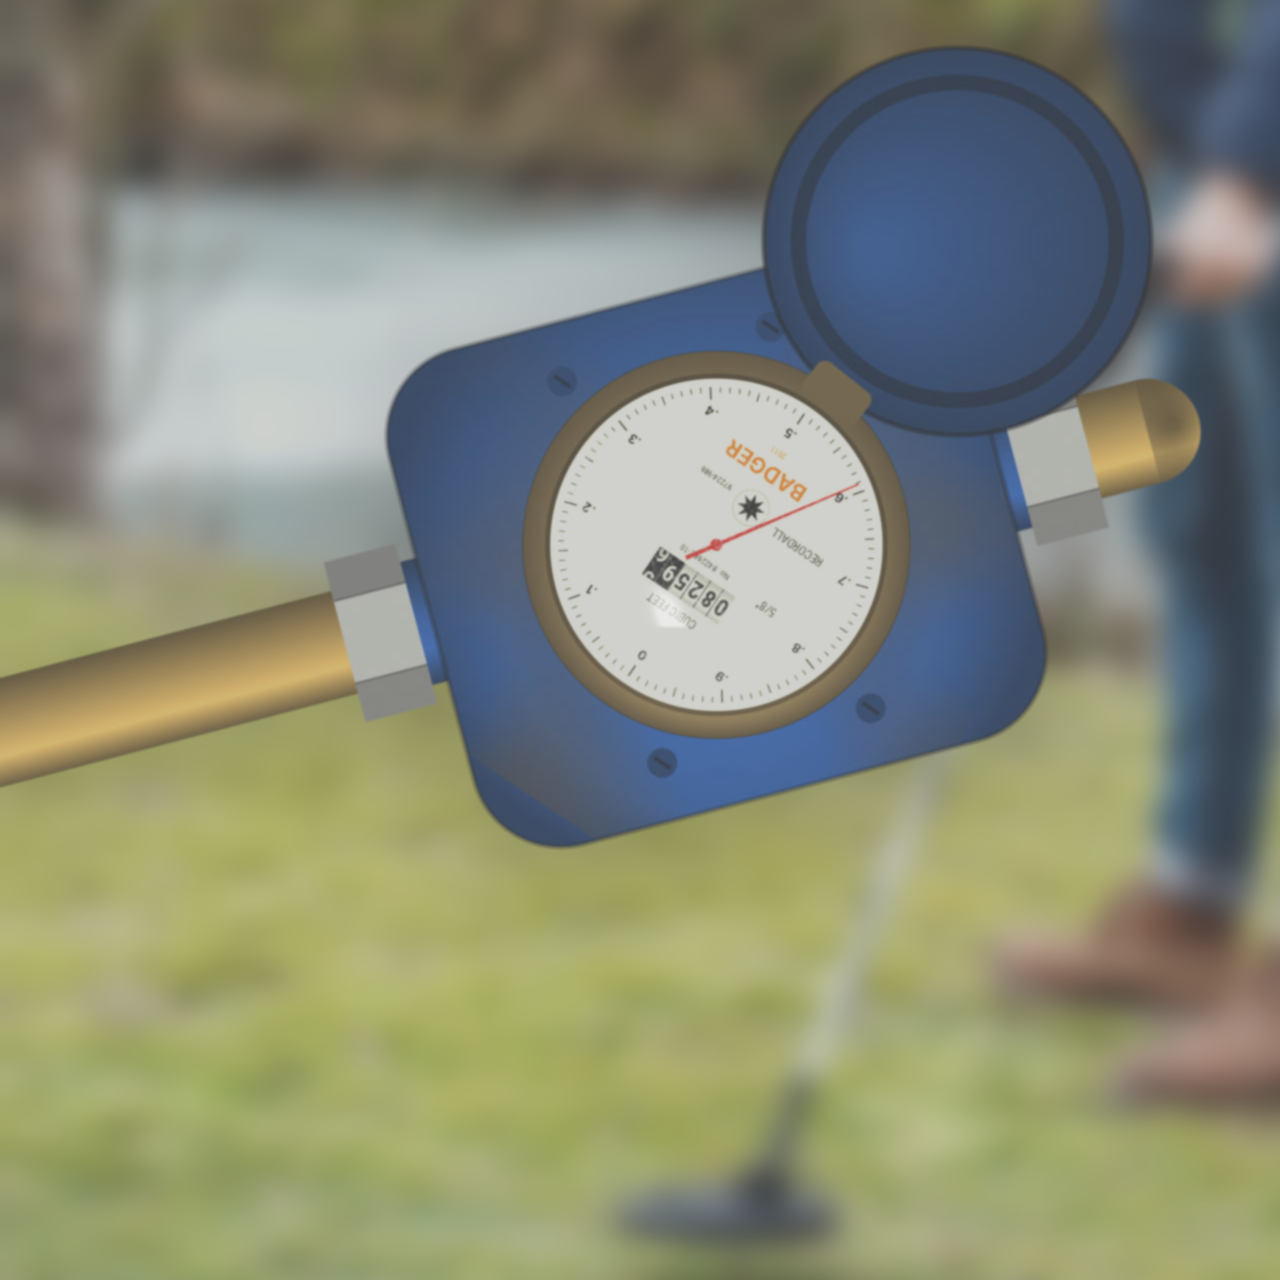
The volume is 82595.59; ft³
